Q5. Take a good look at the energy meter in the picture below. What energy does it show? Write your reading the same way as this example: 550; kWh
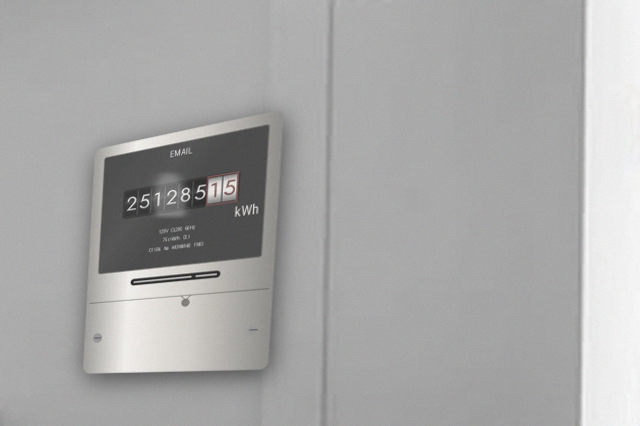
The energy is 251285.15; kWh
